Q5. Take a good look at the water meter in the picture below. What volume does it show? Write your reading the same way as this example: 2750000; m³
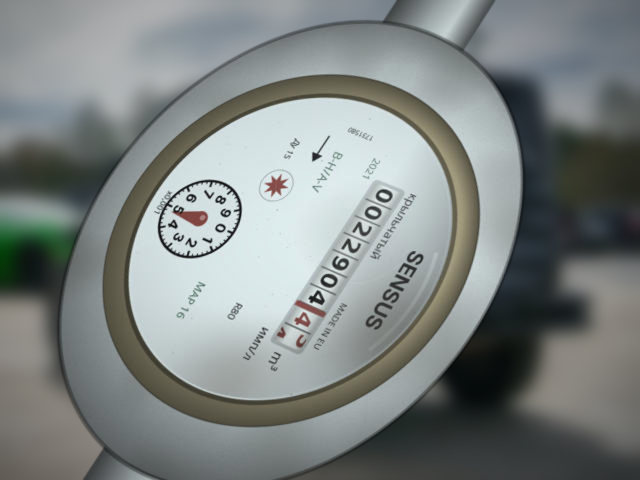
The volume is 22904.434; m³
